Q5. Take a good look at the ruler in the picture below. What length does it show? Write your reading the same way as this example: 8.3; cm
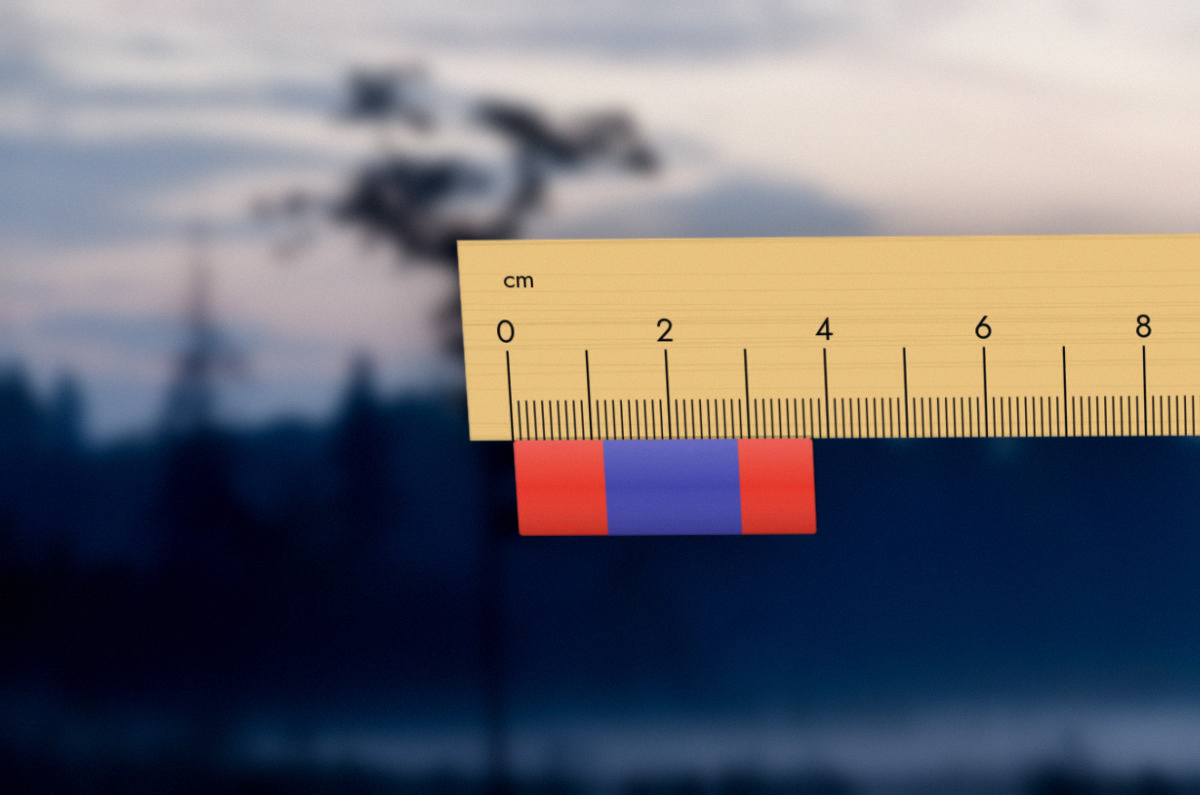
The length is 3.8; cm
